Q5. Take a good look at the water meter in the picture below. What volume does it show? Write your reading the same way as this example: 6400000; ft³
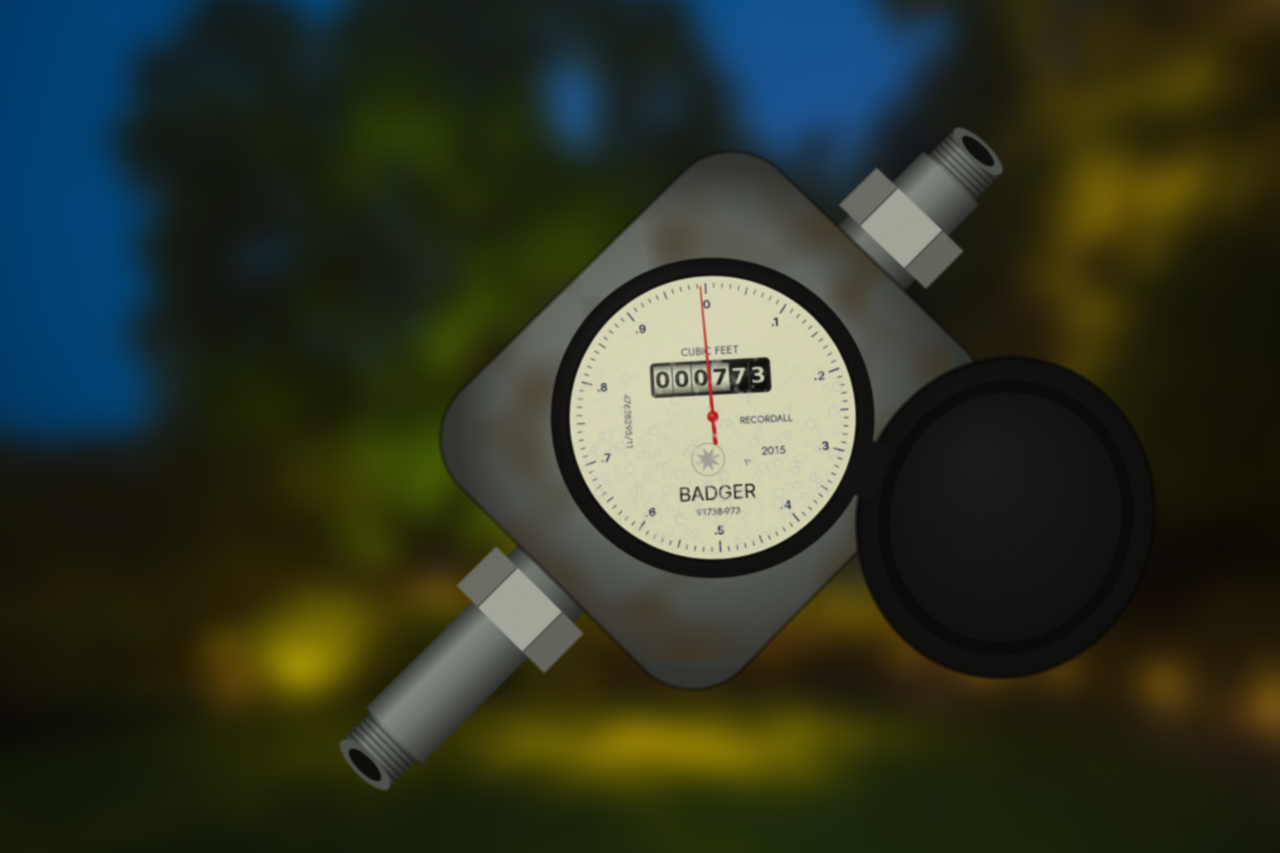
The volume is 772.99; ft³
